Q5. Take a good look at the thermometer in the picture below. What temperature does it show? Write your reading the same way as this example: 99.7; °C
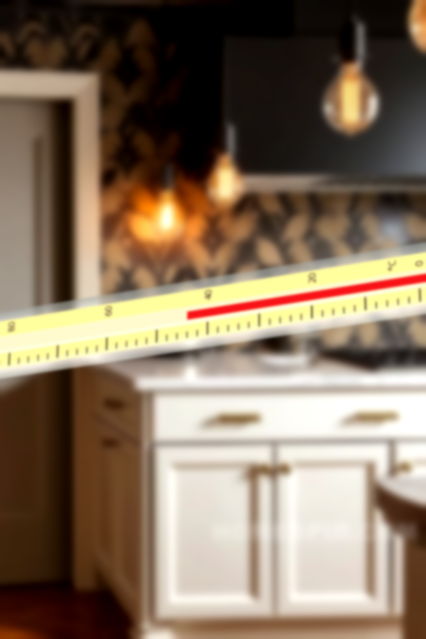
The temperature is 44; °C
